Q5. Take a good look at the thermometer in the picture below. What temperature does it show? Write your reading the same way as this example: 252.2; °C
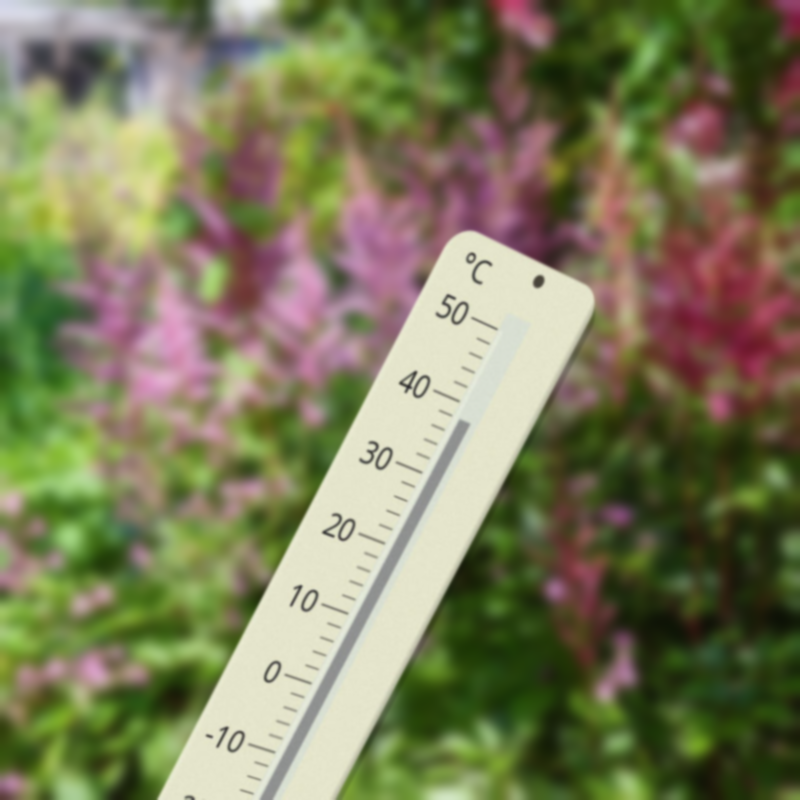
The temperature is 38; °C
